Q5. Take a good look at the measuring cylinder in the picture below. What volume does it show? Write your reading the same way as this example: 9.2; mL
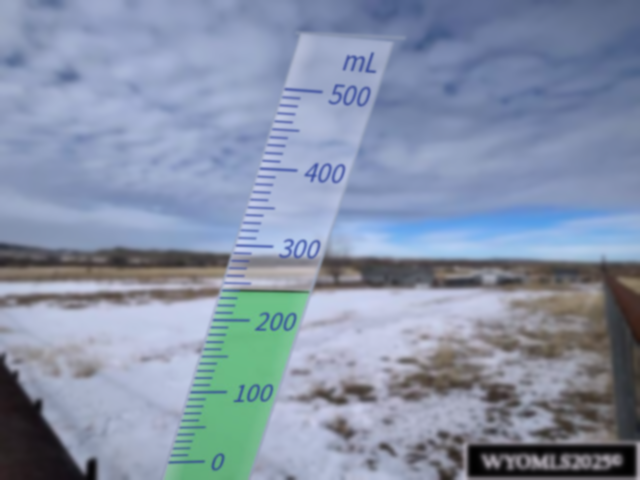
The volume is 240; mL
